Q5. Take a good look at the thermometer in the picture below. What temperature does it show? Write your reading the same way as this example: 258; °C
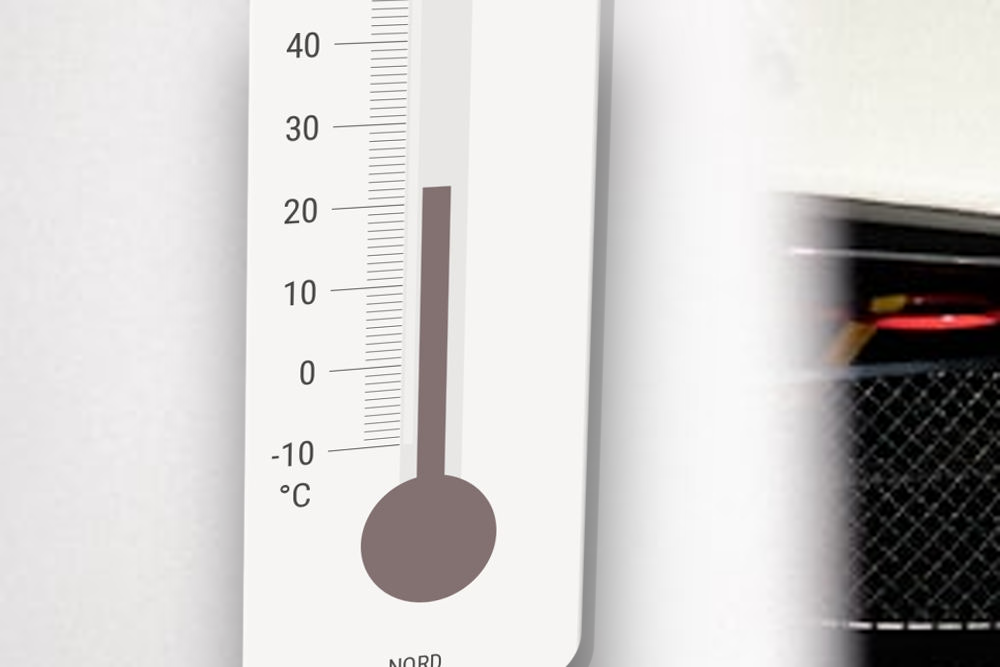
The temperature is 22; °C
